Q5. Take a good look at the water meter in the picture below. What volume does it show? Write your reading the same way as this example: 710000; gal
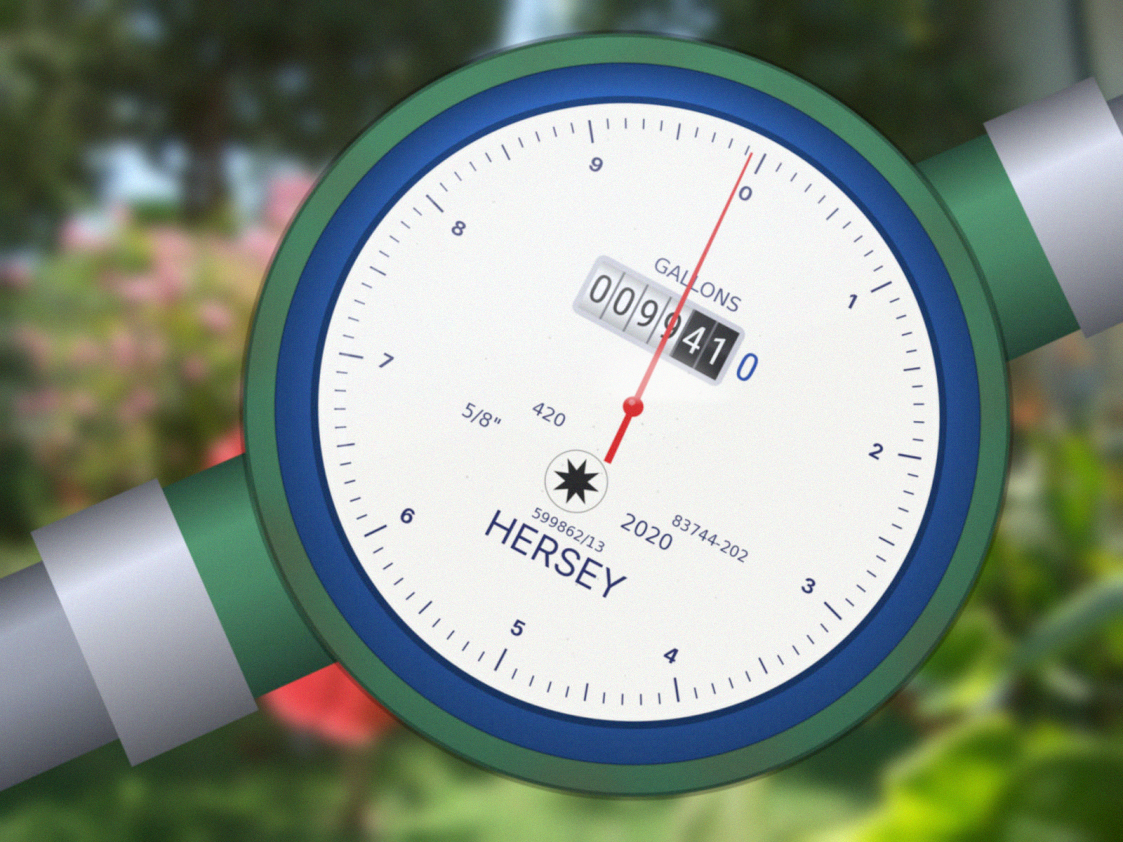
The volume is 99409.9; gal
